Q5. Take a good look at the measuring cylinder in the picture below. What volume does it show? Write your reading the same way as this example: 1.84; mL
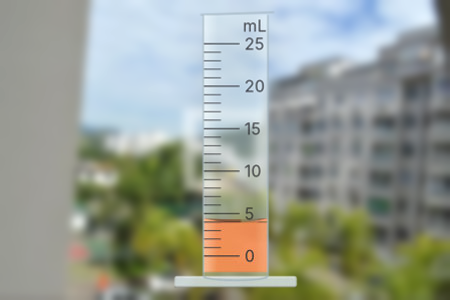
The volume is 4; mL
